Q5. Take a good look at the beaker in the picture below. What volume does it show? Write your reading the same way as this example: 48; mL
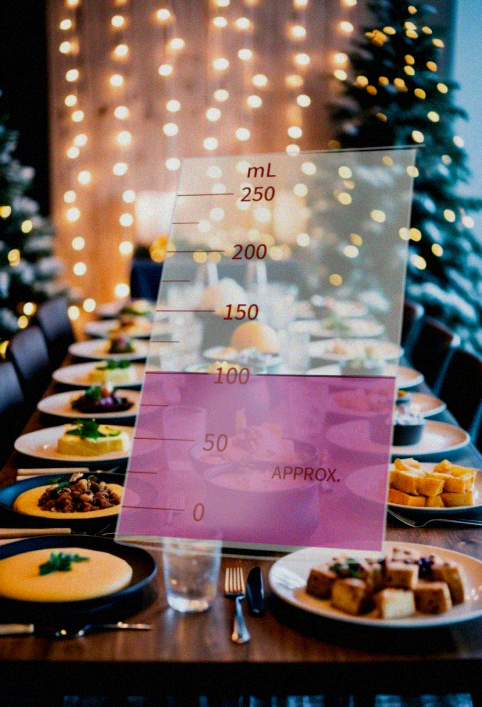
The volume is 100; mL
